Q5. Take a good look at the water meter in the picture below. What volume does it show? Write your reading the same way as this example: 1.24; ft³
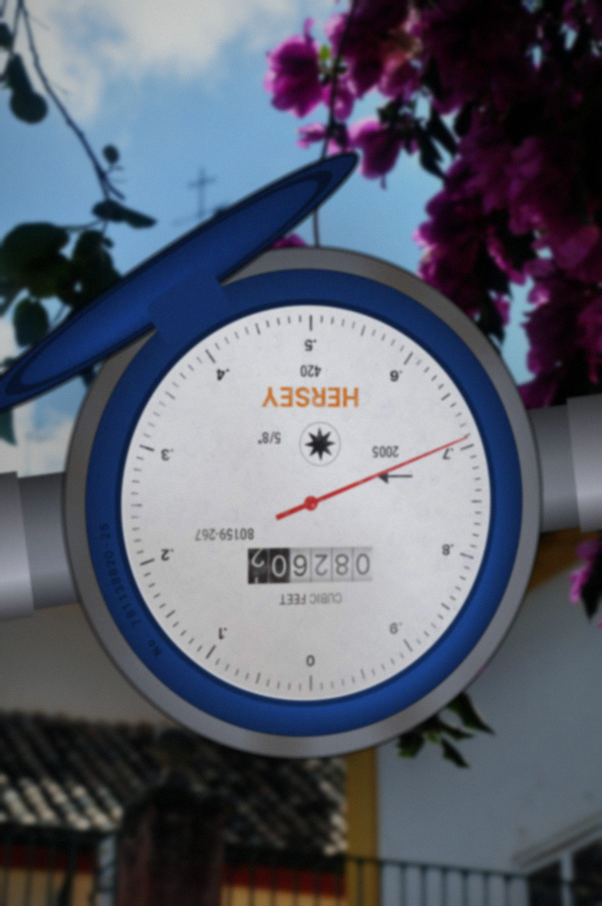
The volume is 82601.69; ft³
